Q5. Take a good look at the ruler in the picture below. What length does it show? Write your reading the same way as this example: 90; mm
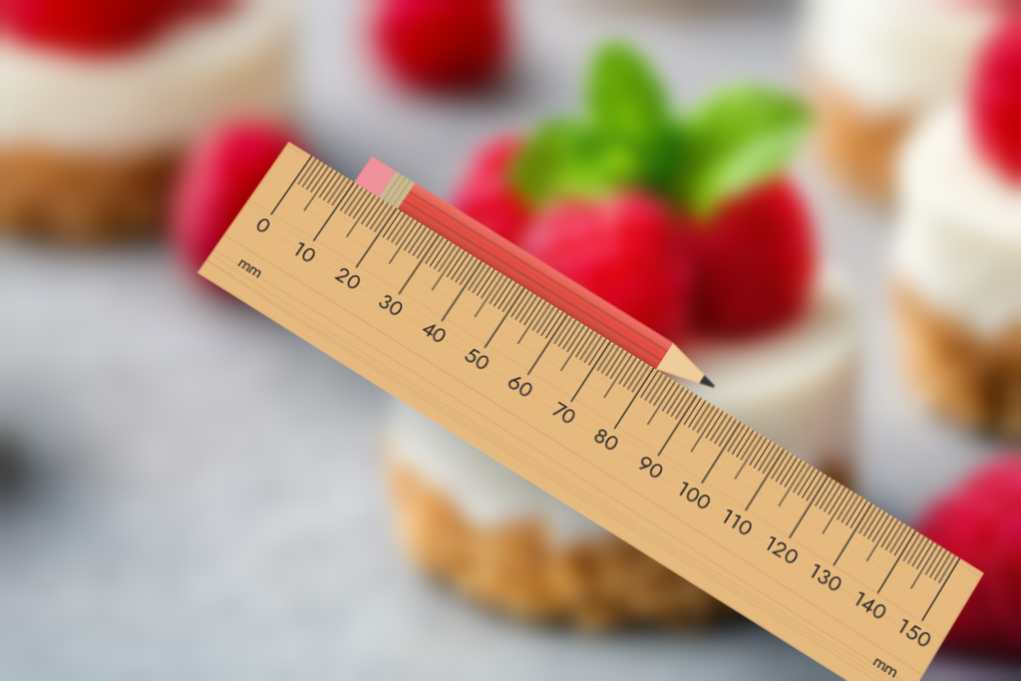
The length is 82; mm
